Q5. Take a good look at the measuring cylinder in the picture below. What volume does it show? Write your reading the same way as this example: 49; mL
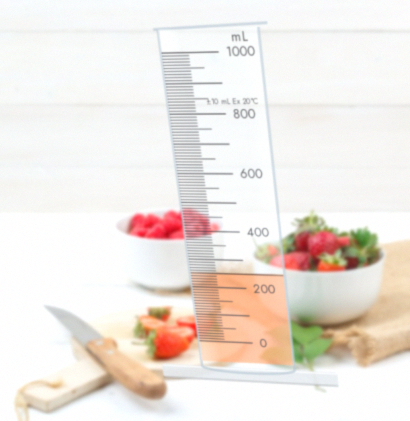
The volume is 250; mL
